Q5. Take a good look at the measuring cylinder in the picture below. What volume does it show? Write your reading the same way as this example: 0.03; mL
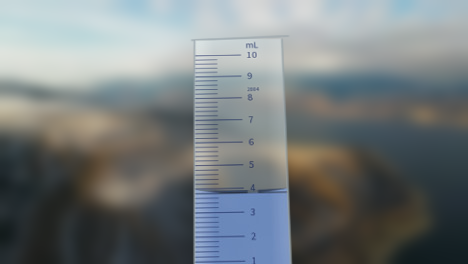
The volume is 3.8; mL
